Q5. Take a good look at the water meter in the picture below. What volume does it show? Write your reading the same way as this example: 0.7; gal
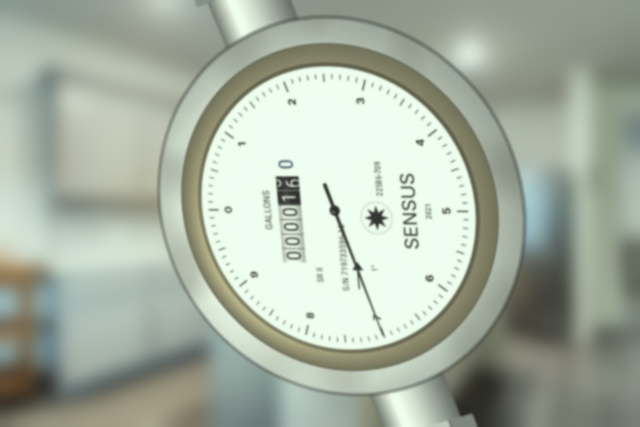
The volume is 157.0; gal
